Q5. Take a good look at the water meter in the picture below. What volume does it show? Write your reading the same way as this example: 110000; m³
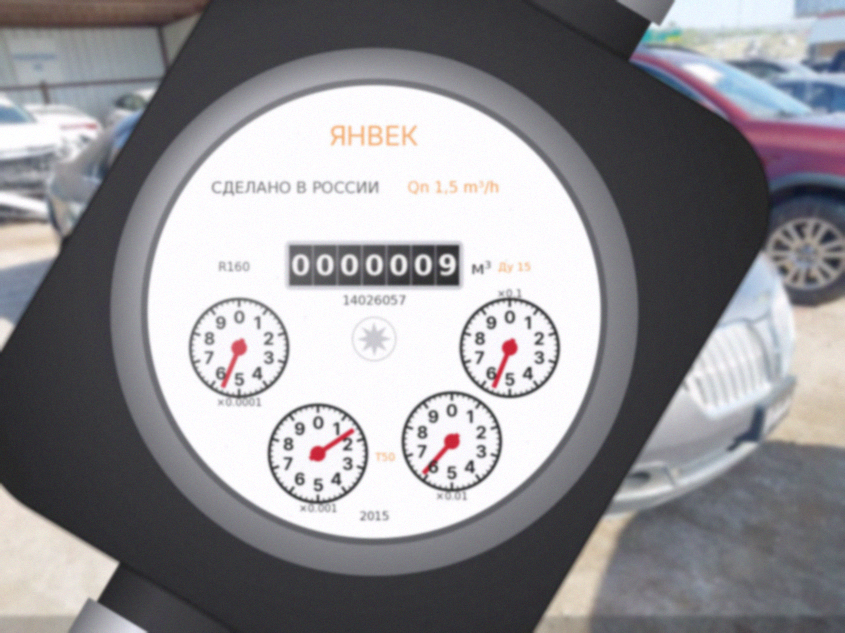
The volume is 9.5615; m³
